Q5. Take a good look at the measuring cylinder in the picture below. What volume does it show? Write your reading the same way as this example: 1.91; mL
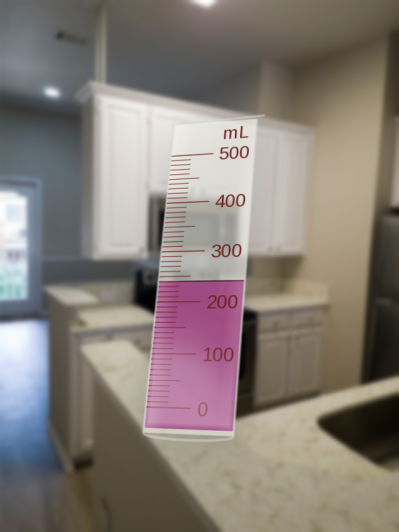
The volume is 240; mL
